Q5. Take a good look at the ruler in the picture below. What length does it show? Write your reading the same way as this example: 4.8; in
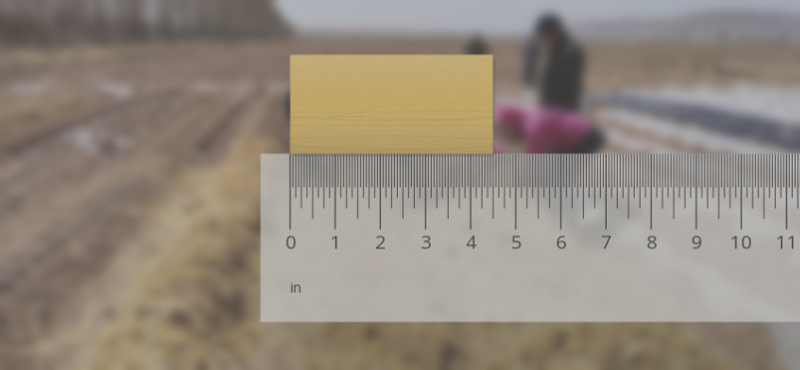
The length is 4.5; in
